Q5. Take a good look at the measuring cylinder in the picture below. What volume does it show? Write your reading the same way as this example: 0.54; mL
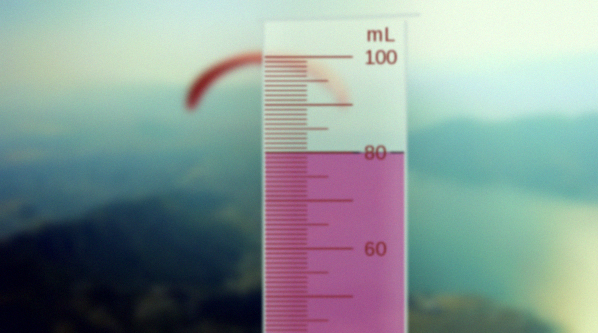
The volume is 80; mL
